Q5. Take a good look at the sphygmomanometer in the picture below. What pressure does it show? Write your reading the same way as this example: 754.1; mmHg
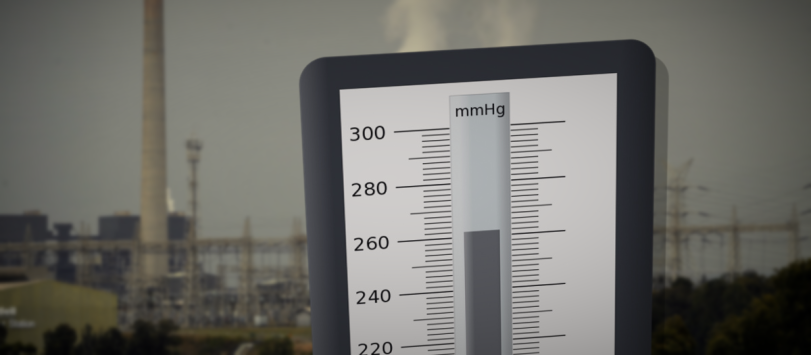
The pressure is 262; mmHg
